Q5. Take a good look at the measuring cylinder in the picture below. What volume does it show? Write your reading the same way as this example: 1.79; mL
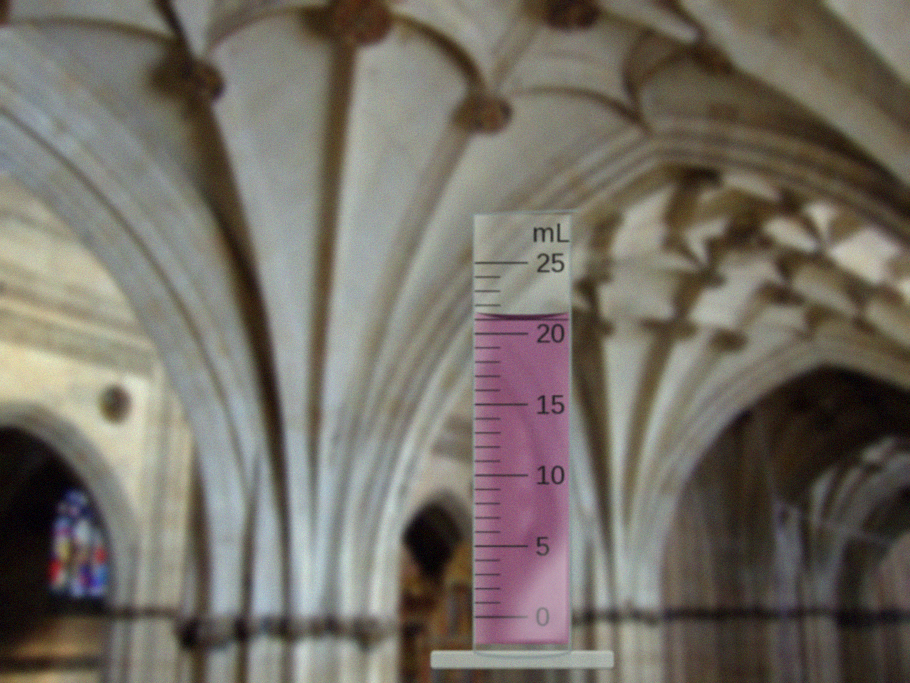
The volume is 21; mL
